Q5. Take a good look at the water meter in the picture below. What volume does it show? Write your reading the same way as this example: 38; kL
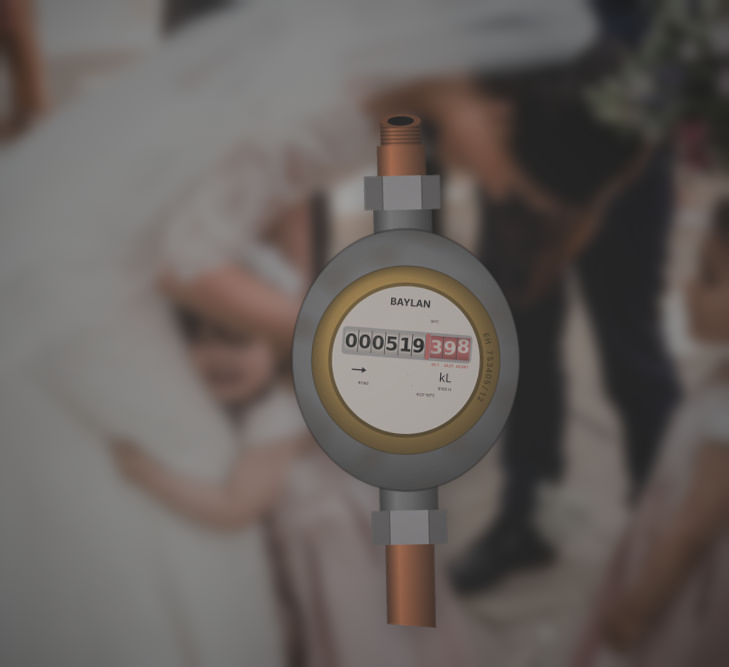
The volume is 519.398; kL
